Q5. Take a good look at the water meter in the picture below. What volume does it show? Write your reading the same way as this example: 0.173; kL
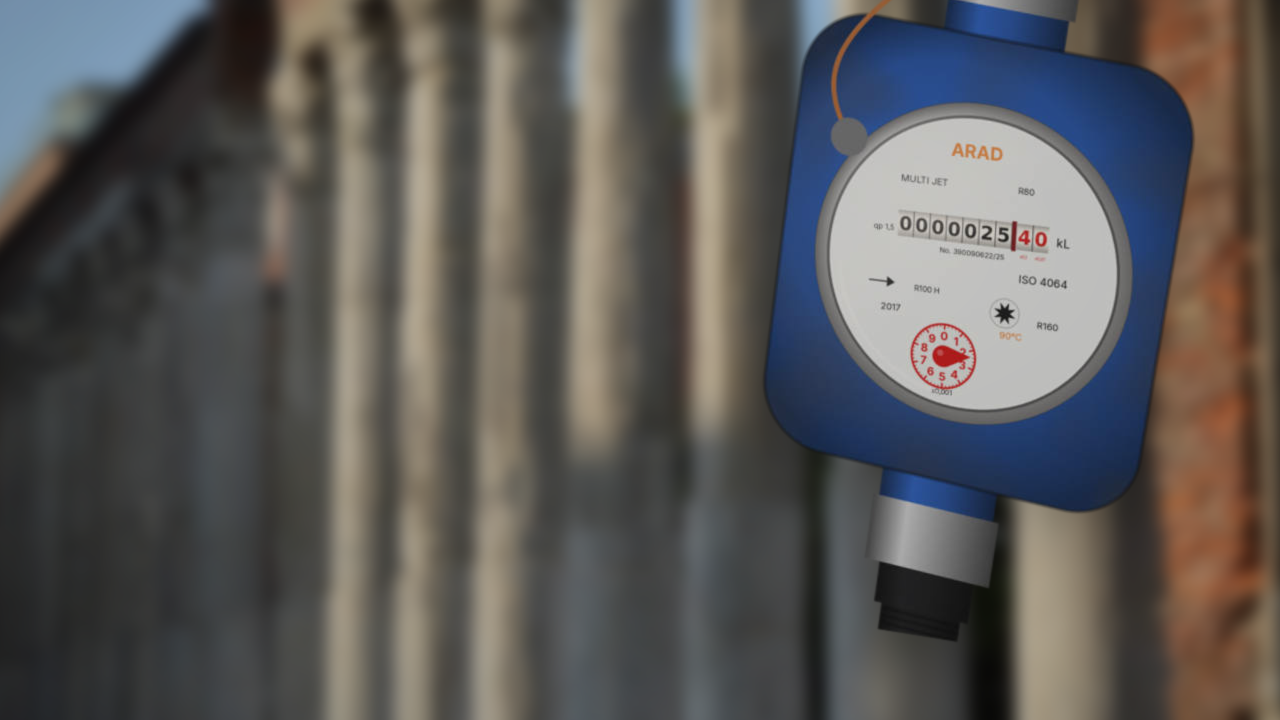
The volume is 25.402; kL
